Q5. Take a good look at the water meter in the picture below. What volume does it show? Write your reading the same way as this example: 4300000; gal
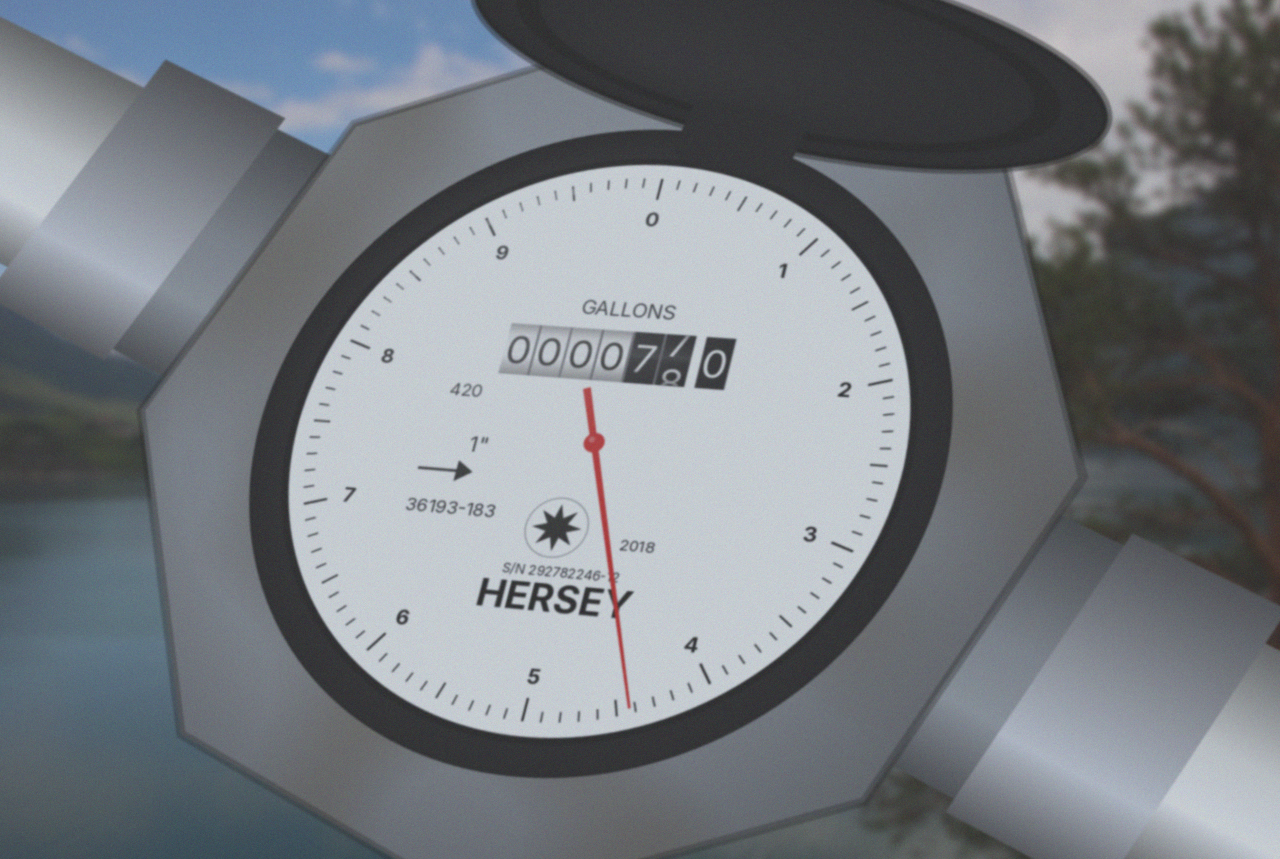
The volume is 774.4; gal
